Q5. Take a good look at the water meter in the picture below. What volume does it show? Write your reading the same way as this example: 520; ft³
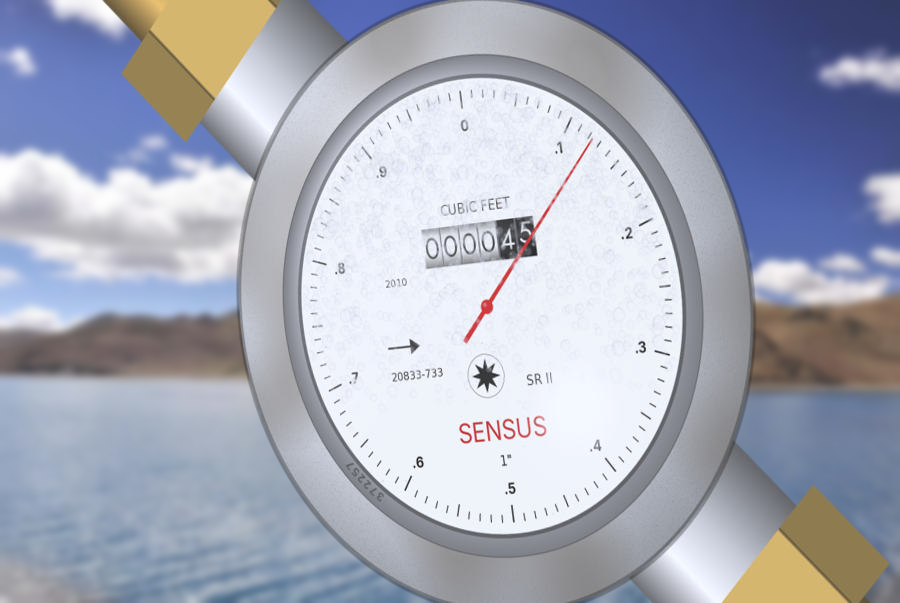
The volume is 45.12; ft³
